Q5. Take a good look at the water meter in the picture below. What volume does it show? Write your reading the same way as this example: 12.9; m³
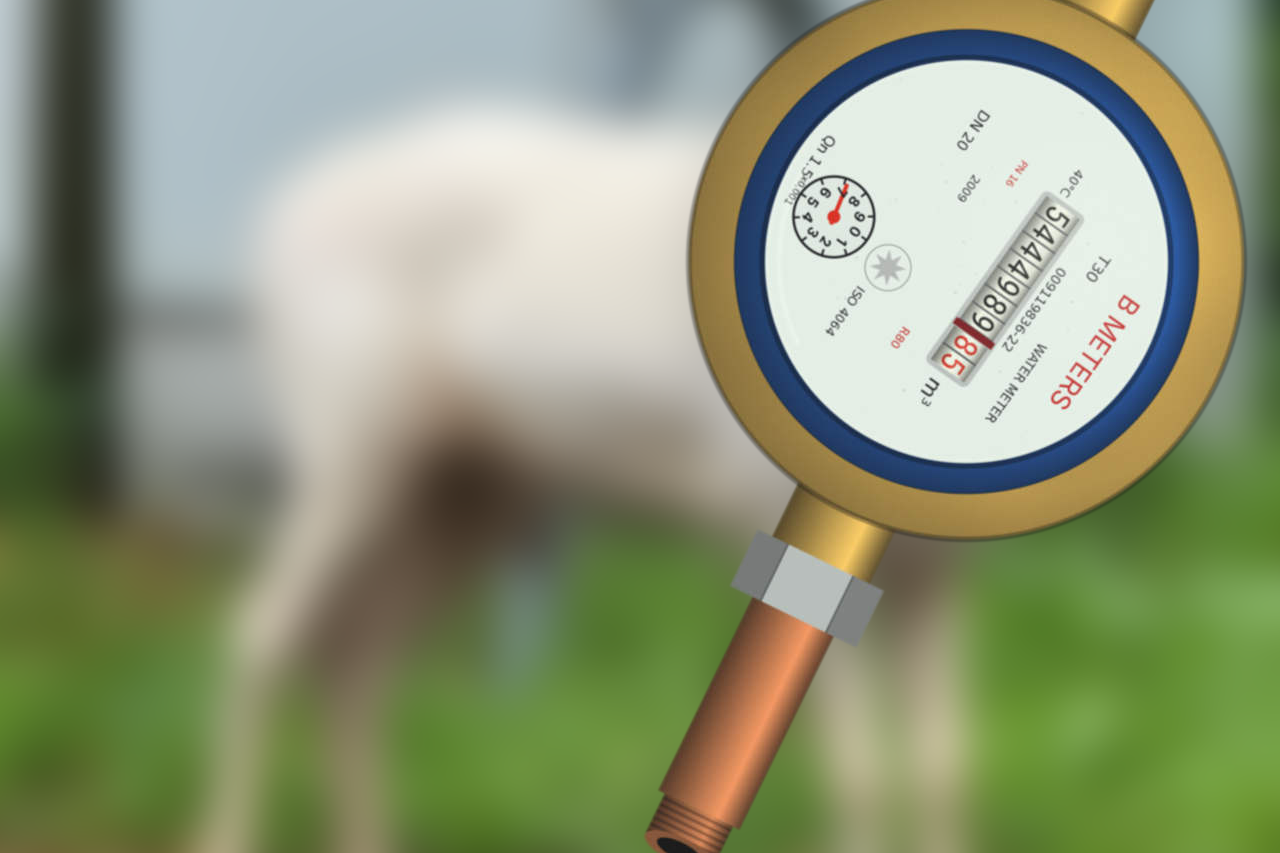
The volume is 5444989.857; m³
